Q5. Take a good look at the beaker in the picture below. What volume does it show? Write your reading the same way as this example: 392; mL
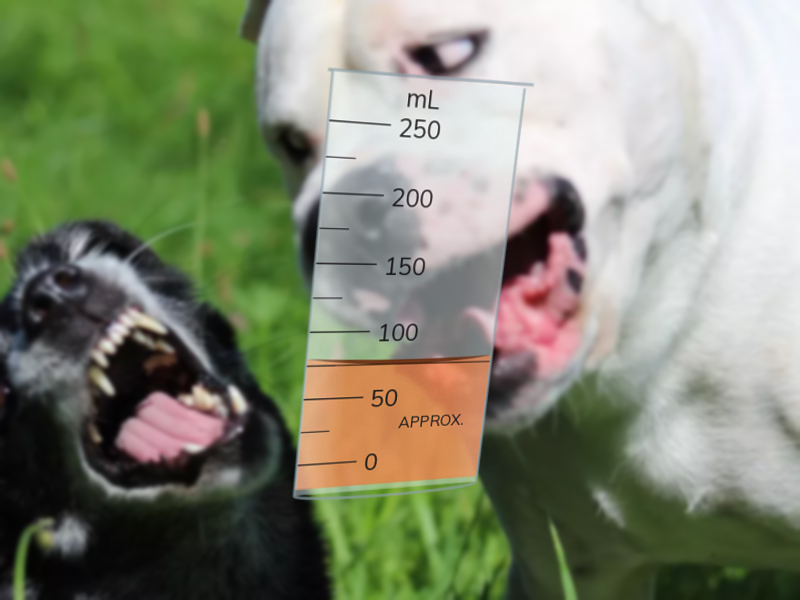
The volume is 75; mL
